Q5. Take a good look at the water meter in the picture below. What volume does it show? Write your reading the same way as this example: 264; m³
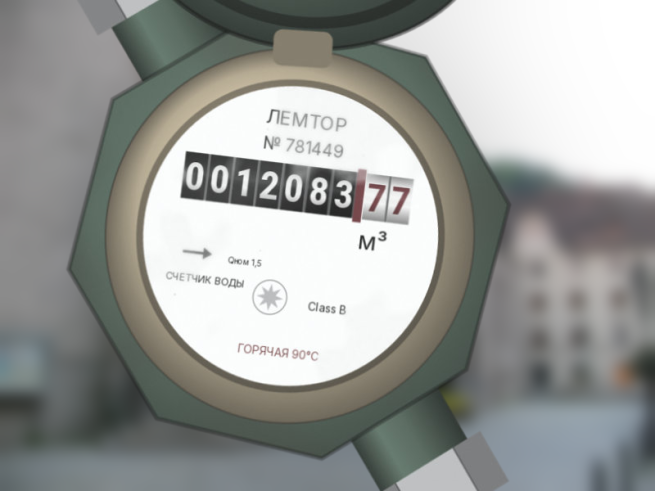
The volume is 12083.77; m³
